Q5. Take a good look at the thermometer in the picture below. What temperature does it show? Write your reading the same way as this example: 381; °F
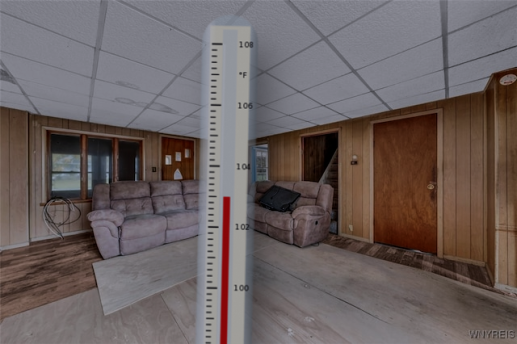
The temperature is 103; °F
